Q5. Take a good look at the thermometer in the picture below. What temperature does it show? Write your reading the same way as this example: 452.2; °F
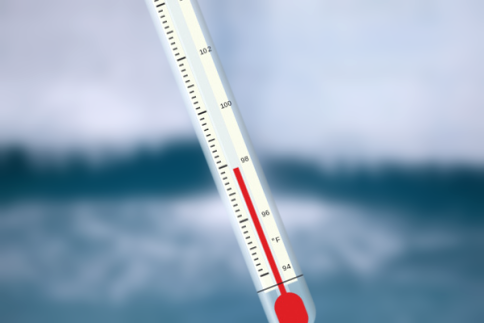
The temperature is 97.8; °F
